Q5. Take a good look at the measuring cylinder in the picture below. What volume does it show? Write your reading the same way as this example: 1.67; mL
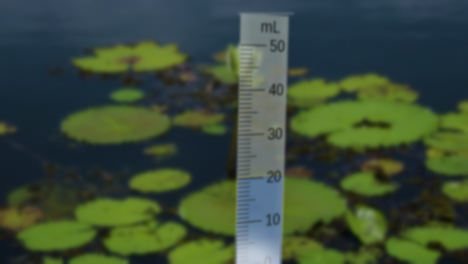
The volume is 20; mL
